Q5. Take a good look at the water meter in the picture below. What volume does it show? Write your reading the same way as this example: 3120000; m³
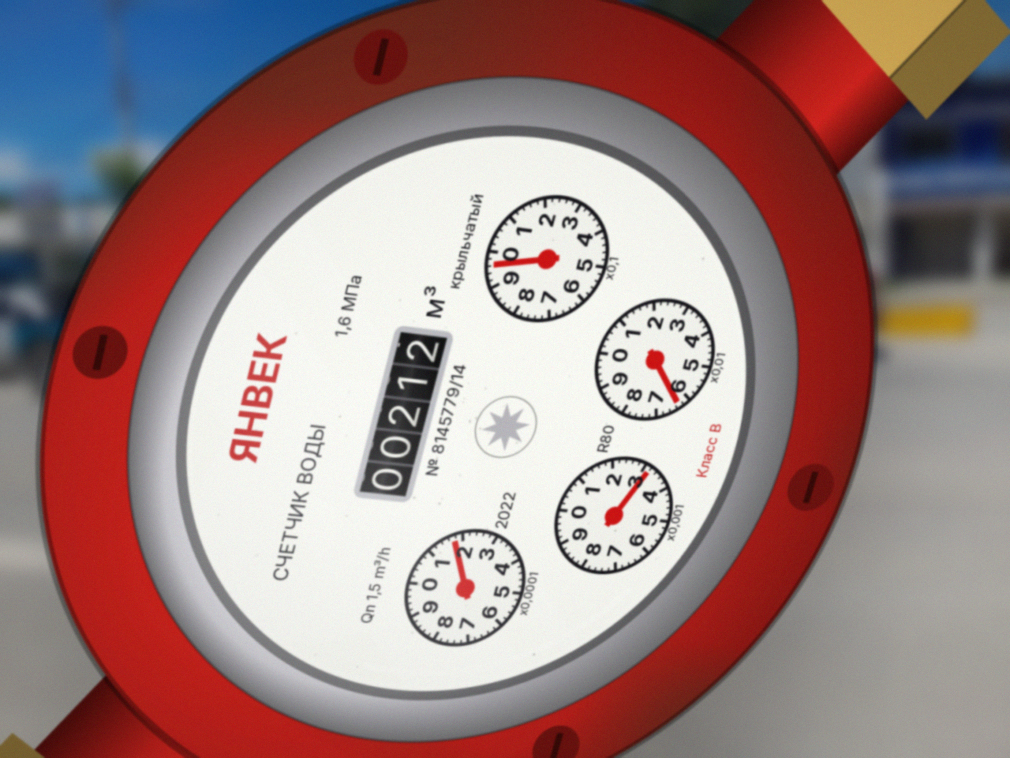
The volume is 211.9631; m³
